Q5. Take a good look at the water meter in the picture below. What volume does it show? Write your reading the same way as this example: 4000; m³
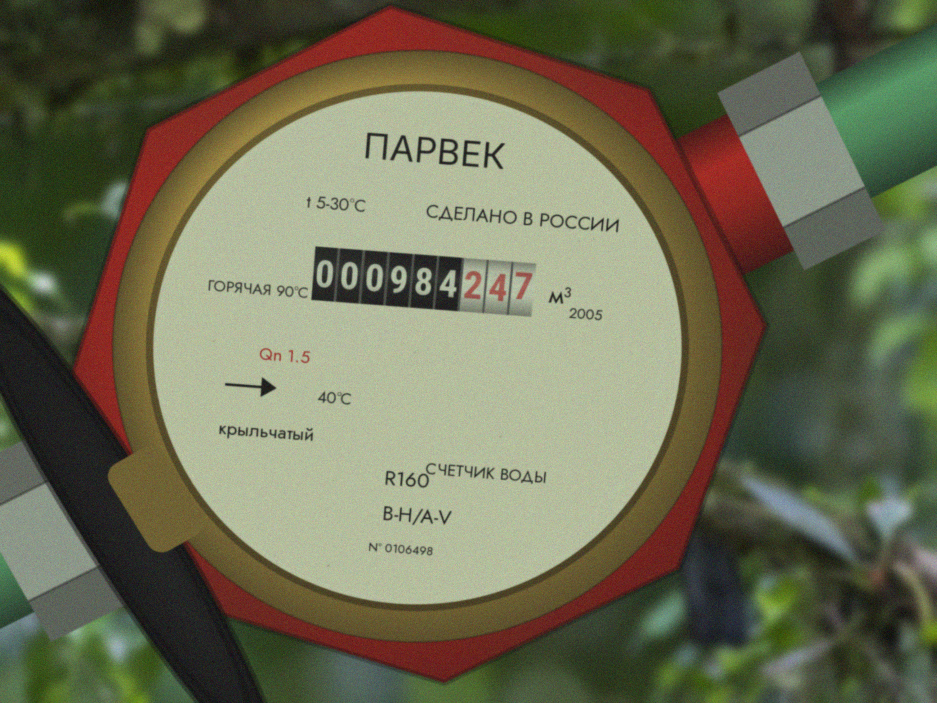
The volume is 984.247; m³
